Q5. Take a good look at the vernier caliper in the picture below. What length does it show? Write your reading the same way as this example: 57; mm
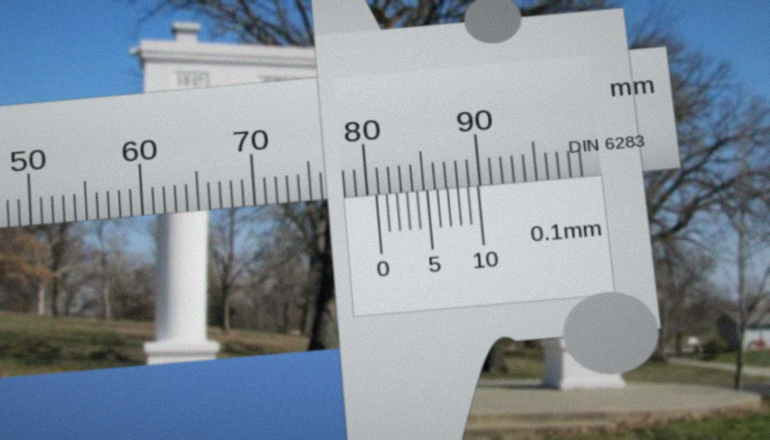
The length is 80.8; mm
